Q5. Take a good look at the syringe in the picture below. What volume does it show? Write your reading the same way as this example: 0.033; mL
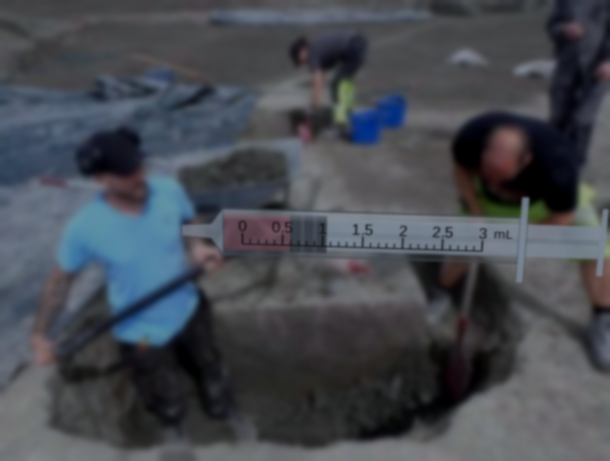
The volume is 0.6; mL
